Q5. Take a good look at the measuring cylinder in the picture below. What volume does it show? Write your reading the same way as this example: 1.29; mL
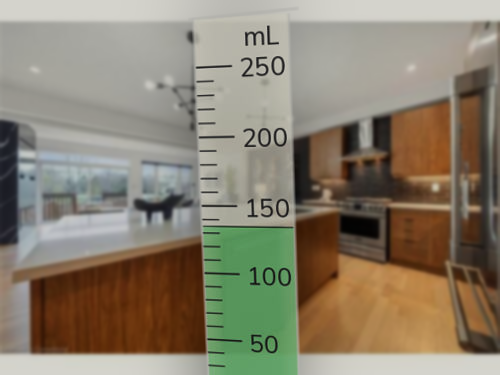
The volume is 135; mL
